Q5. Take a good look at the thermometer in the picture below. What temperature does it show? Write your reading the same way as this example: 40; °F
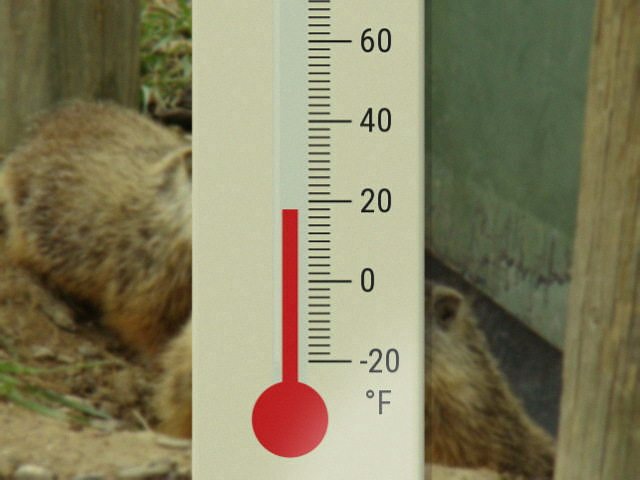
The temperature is 18; °F
